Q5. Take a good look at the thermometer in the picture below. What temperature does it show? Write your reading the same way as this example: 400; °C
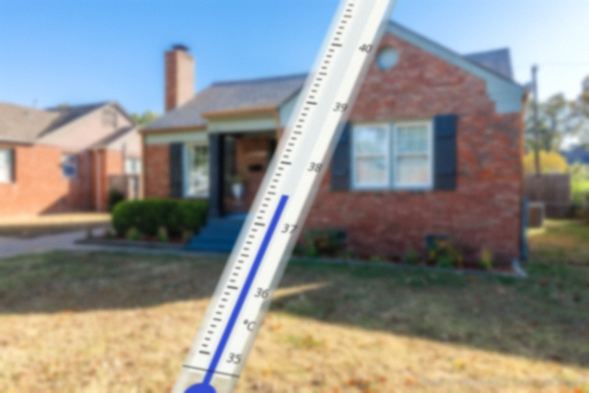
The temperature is 37.5; °C
